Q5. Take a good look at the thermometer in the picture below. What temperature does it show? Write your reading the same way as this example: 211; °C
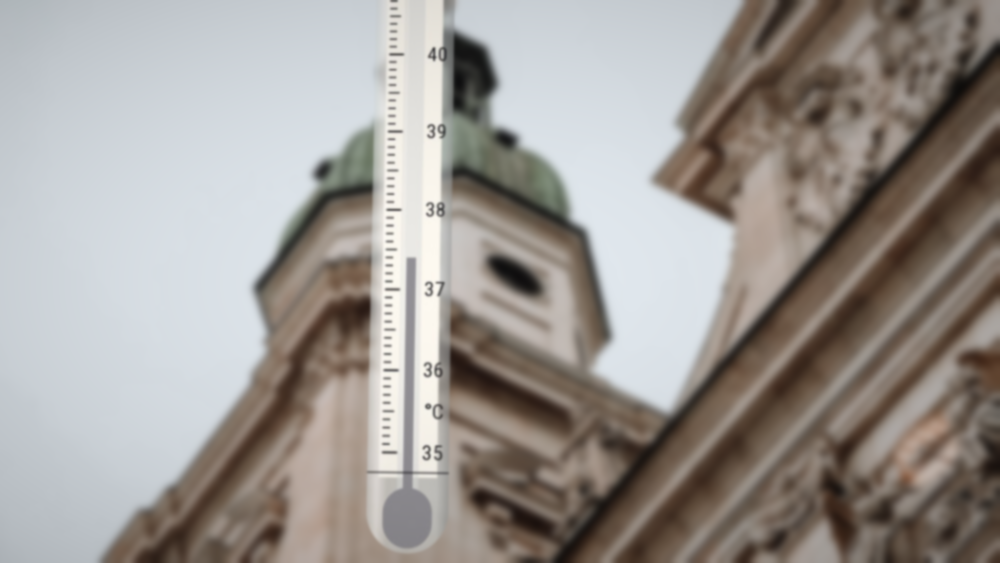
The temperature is 37.4; °C
